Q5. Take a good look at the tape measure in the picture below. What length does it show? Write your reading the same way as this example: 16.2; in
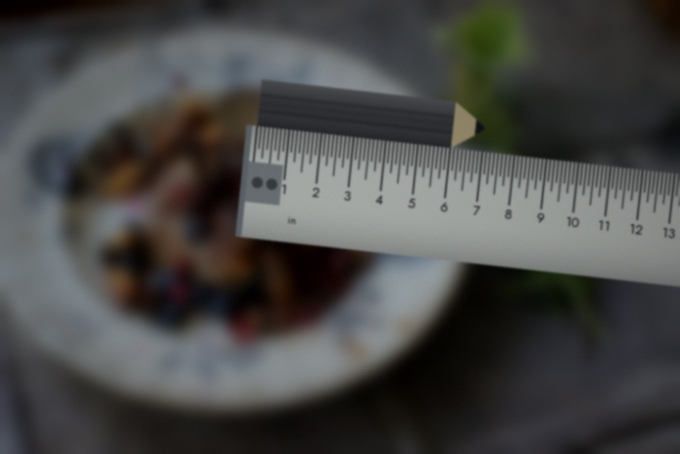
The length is 7; in
